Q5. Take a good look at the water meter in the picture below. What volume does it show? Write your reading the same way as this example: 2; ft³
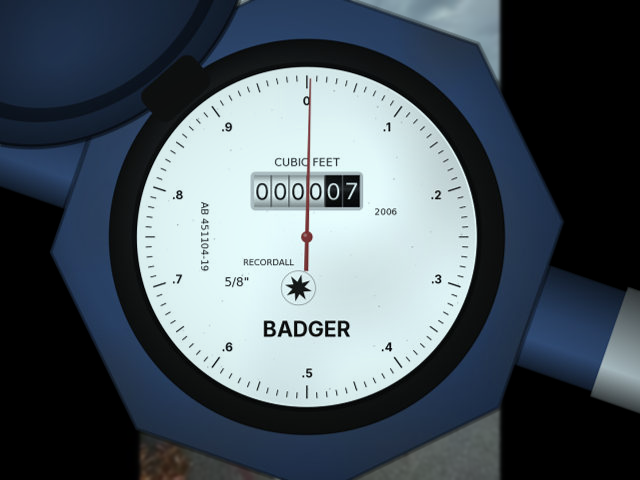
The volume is 7.00; ft³
